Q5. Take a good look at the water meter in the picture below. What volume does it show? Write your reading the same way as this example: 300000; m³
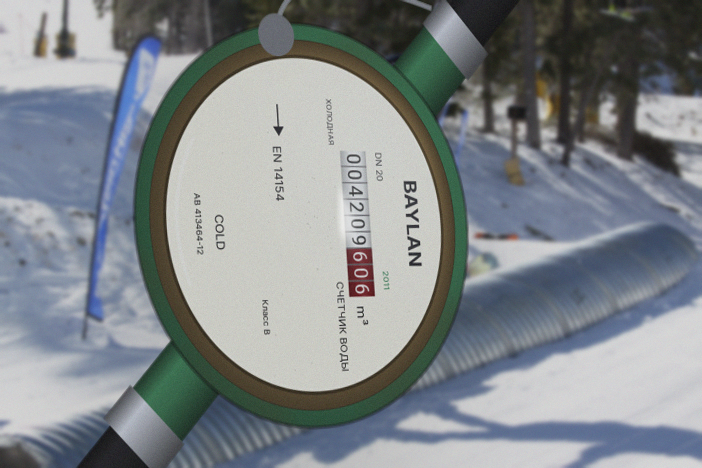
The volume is 4209.606; m³
